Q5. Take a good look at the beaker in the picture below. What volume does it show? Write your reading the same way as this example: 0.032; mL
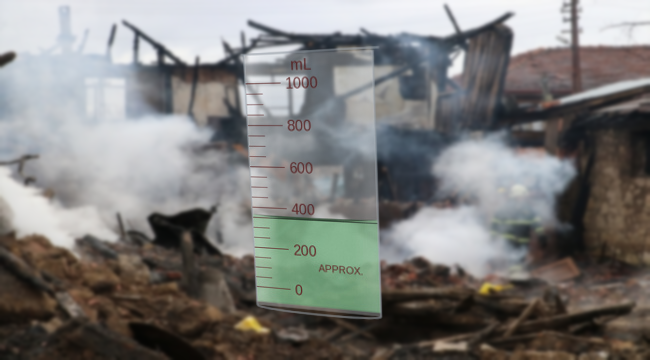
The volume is 350; mL
